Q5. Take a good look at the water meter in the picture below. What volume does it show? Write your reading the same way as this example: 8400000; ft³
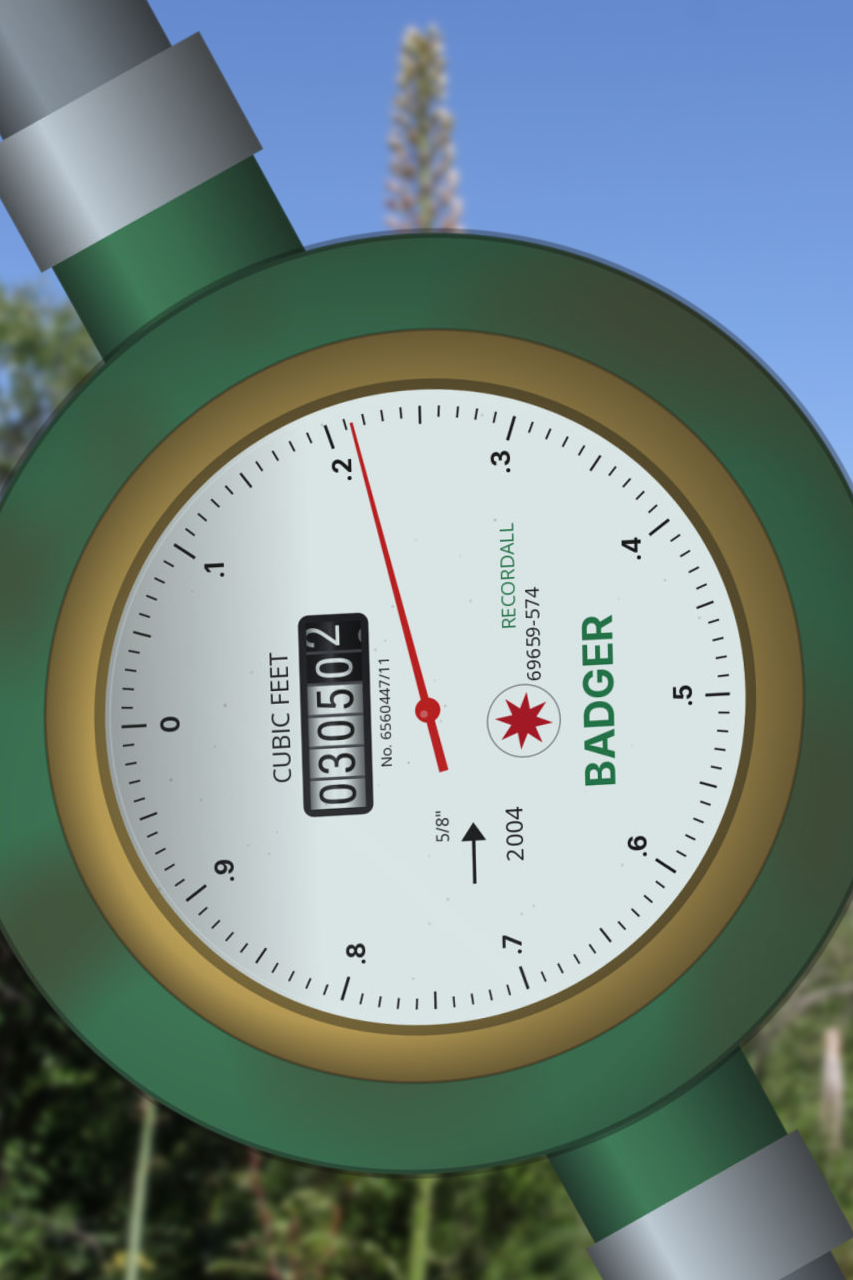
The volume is 30502.21; ft³
